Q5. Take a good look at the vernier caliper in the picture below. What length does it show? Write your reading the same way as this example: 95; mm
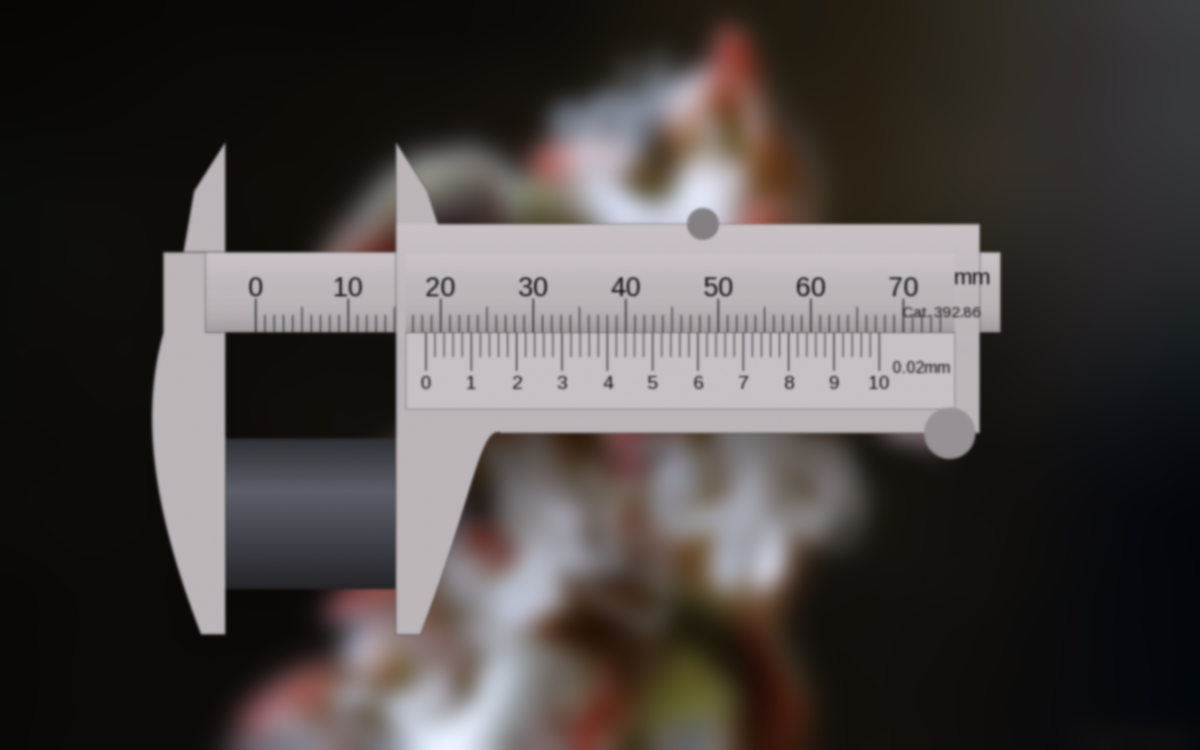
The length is 18.4; mm
